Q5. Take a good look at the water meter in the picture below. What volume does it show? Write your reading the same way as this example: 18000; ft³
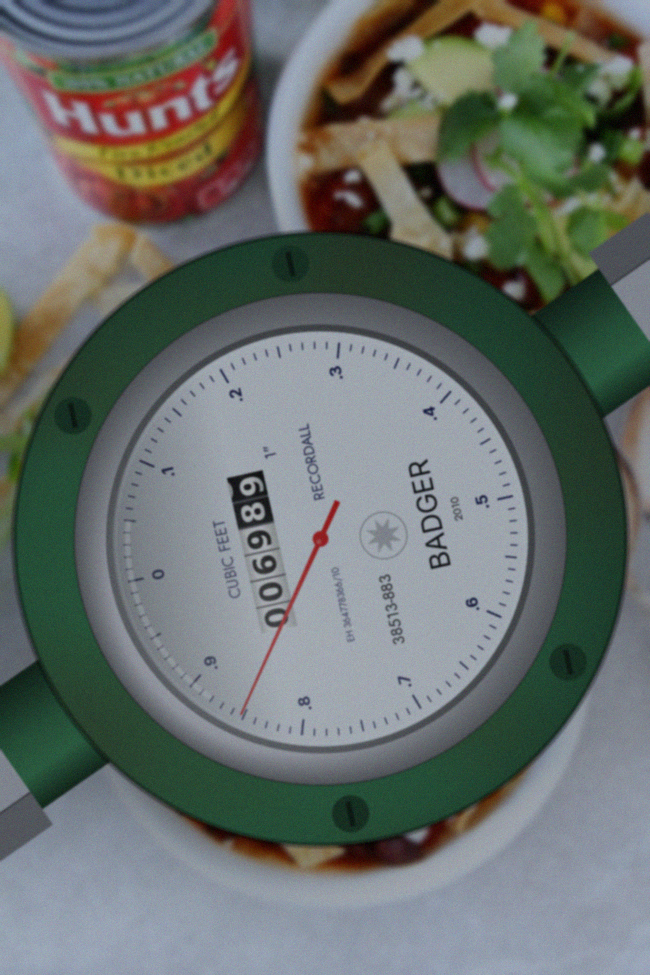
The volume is 6988.85; ft³
